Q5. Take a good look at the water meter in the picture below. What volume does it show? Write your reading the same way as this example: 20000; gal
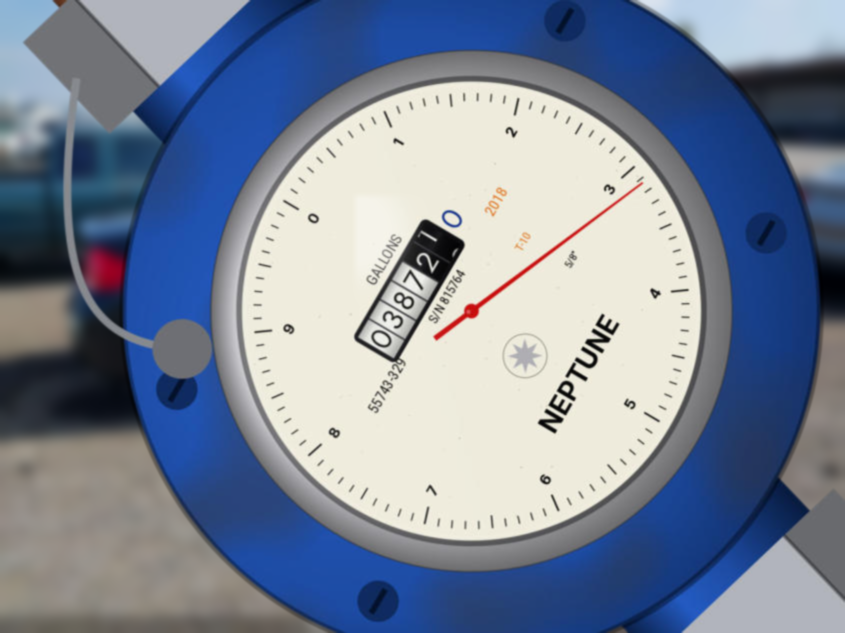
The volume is 387213.1; gal
